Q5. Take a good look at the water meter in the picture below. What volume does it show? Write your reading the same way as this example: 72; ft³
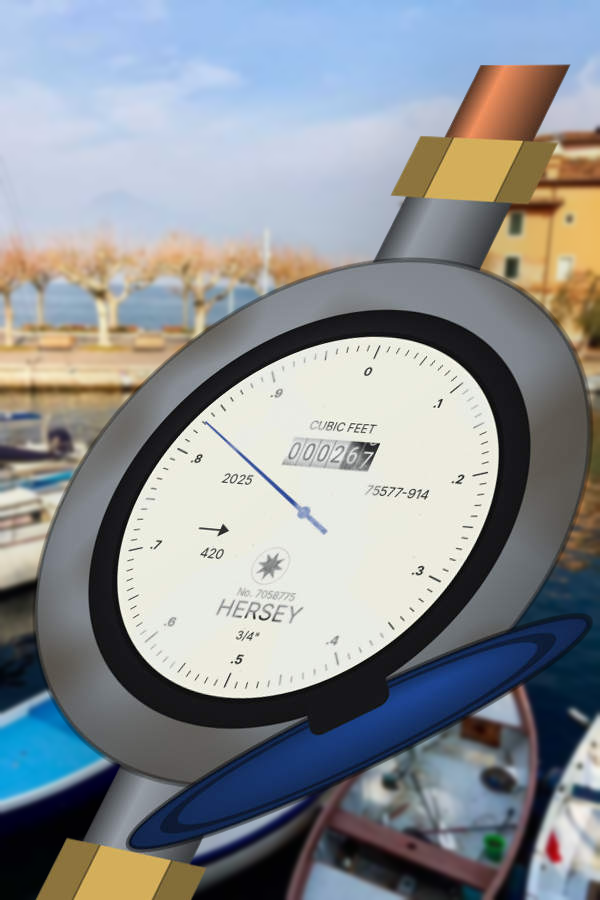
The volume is 266.83; ft³
